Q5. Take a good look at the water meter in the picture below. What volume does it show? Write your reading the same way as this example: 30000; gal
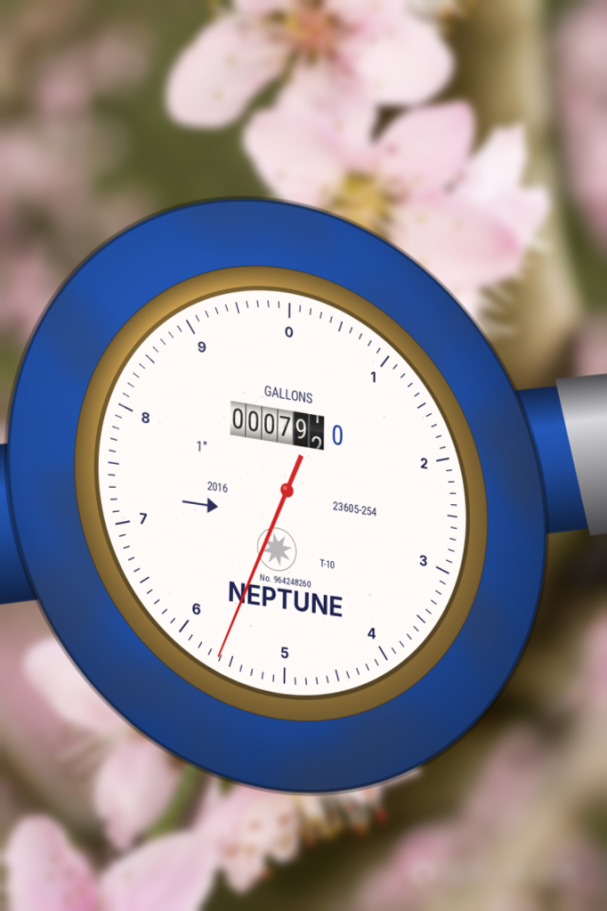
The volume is 7915.6; gal
